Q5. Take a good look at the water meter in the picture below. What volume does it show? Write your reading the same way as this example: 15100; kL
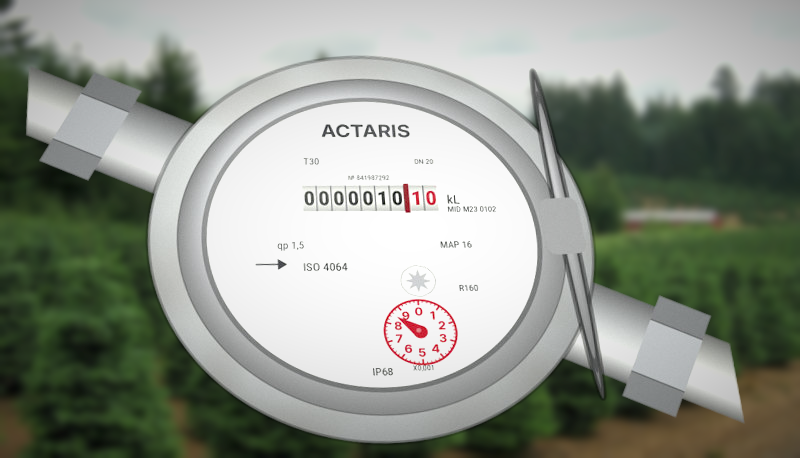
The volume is 10.108; kL
